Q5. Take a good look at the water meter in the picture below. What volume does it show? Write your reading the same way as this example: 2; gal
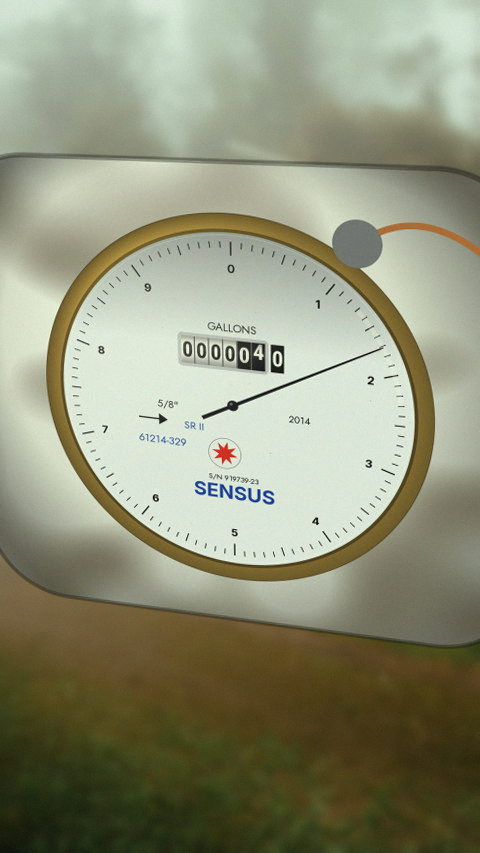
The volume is 41.7; gal
